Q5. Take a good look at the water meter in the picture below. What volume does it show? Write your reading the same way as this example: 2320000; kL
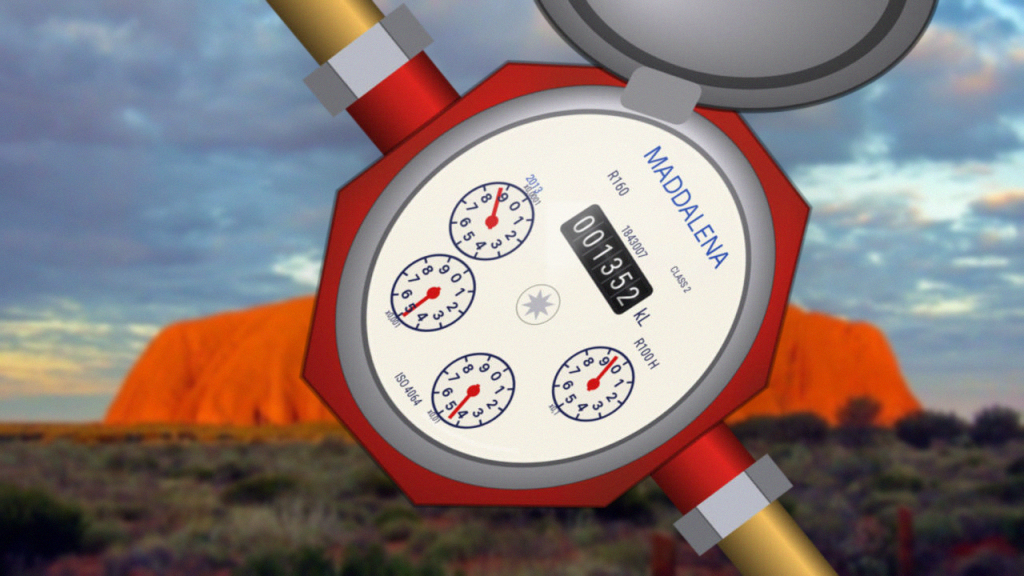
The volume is 1351.9448; kL
